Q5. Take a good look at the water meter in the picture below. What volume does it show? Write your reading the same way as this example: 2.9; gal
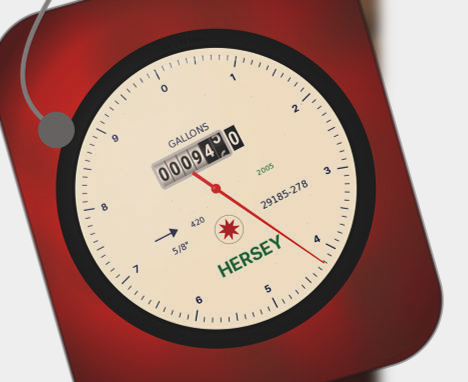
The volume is 9454.2; gal
